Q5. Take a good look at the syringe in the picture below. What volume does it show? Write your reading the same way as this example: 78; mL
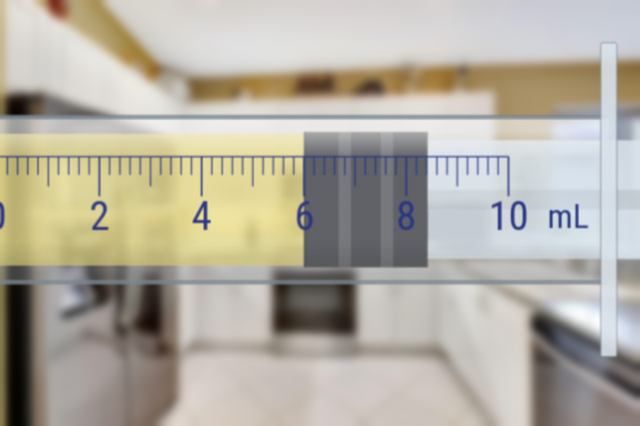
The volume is 6; mL
